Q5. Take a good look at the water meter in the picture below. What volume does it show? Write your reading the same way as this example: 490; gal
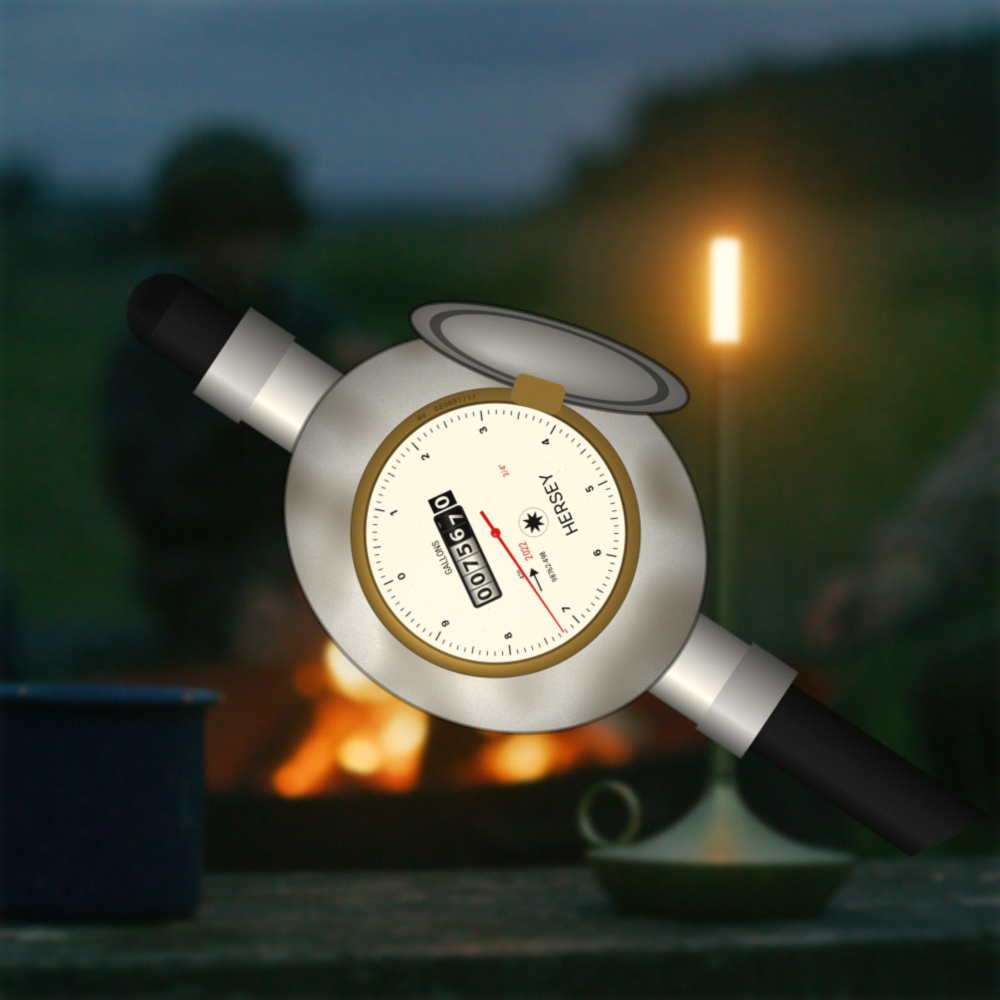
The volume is 75667.2; gal
